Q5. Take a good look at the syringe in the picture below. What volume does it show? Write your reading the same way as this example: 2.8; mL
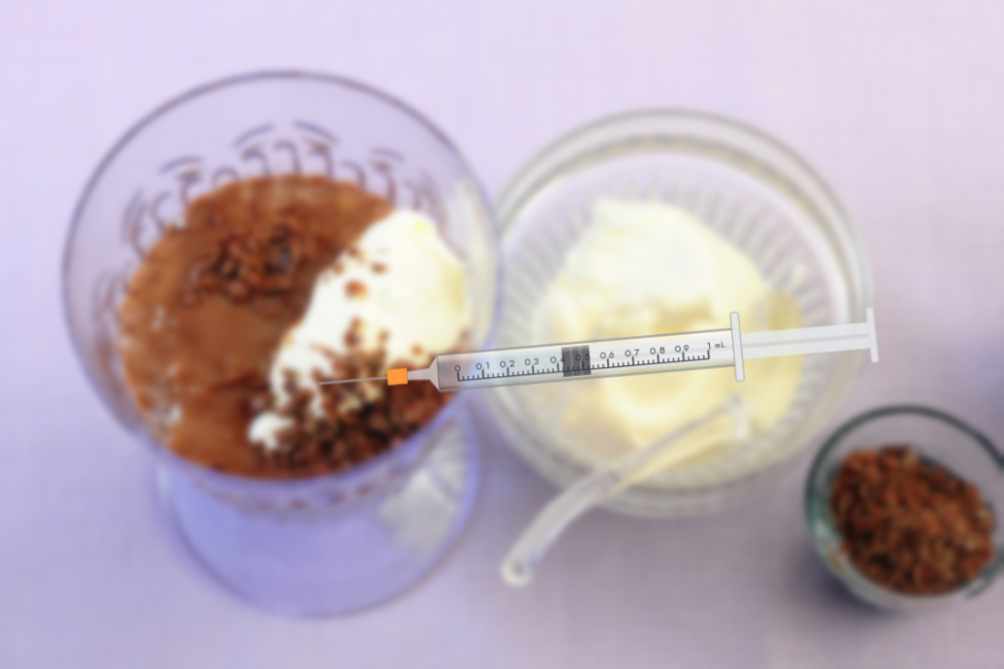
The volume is 0.42; mL
